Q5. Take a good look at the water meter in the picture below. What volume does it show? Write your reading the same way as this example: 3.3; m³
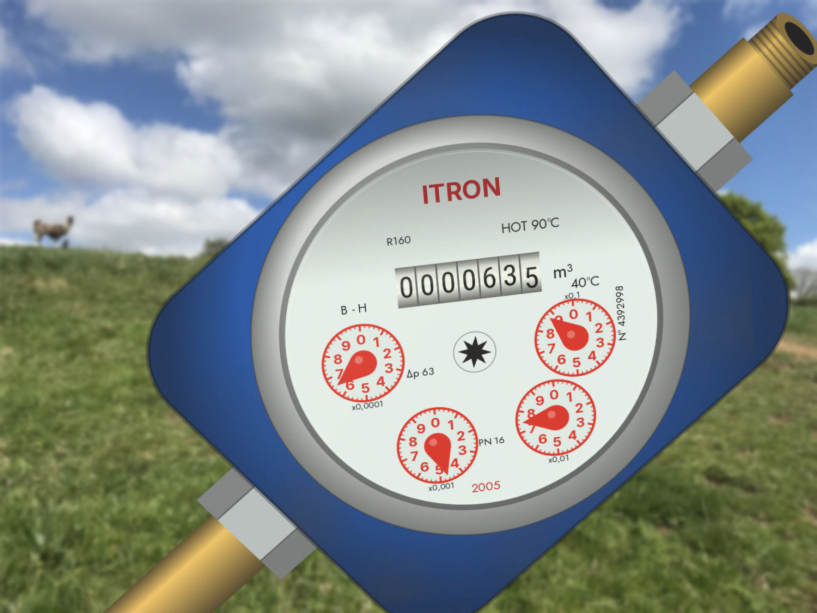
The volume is 634.8746; m³
